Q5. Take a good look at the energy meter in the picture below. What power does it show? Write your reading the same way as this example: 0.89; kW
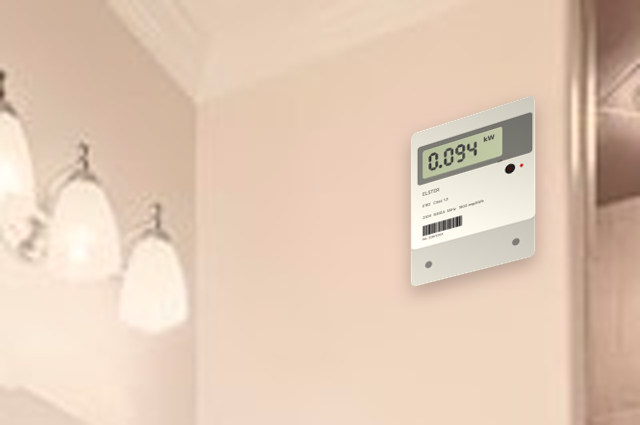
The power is 0.094; kW
